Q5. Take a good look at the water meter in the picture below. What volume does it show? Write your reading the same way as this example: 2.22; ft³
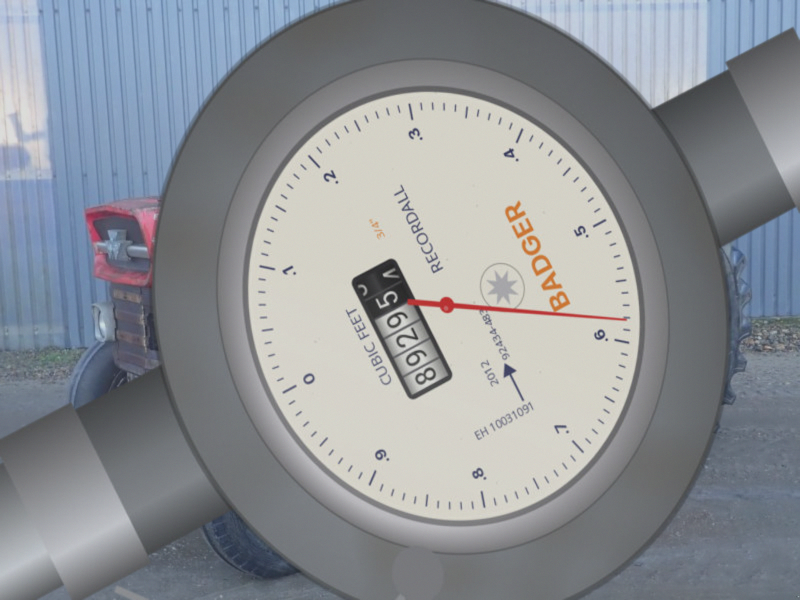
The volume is 892953.58; ft³
